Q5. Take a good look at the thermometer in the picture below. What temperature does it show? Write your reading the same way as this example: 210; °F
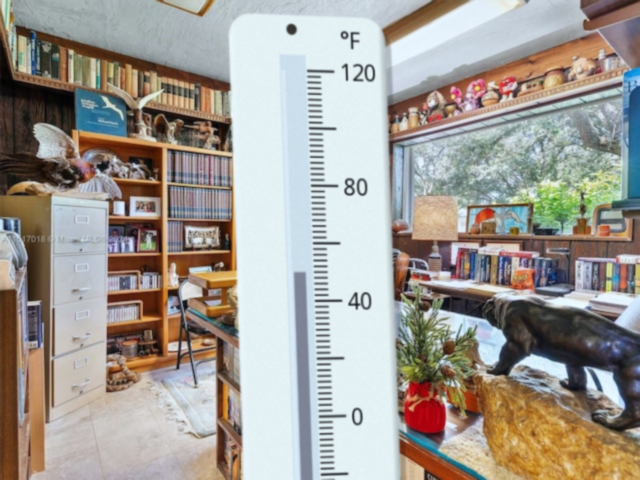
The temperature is 50; °F
